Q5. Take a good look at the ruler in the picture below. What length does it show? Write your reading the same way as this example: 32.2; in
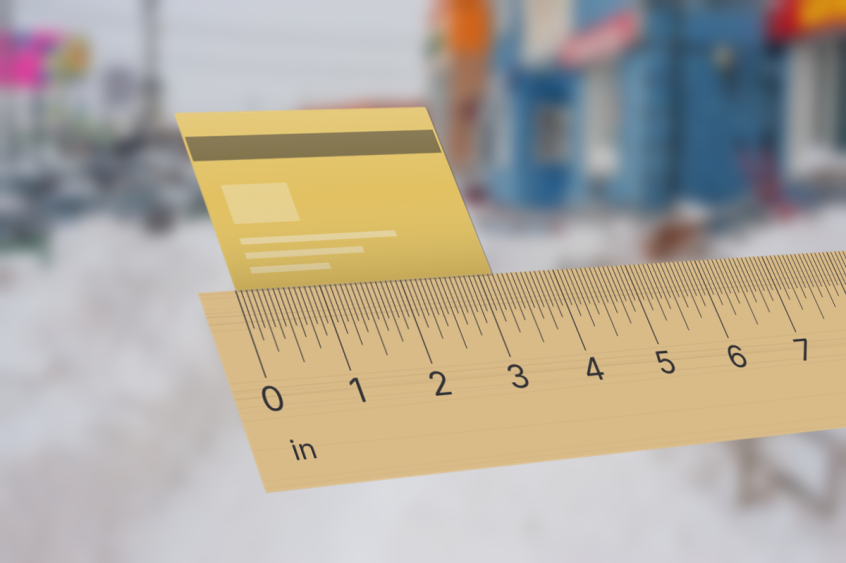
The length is 3.1875; in
